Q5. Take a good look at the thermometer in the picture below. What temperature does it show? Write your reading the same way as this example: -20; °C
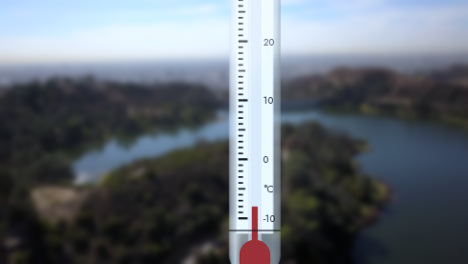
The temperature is -8; °C
